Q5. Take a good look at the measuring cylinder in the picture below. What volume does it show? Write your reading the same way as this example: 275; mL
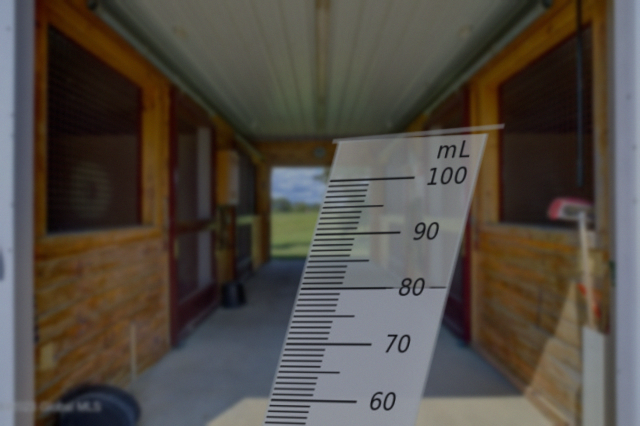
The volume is 80; mL
